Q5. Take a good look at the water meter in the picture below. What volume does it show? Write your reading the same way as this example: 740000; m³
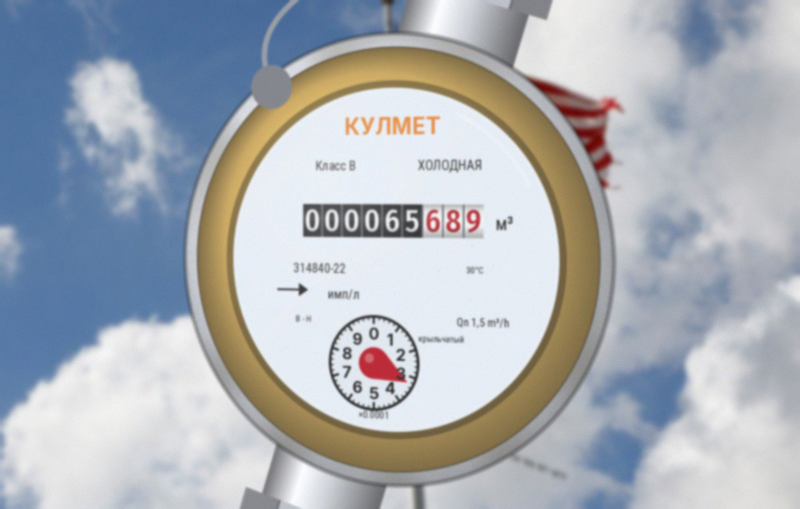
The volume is 65.6893; m³
